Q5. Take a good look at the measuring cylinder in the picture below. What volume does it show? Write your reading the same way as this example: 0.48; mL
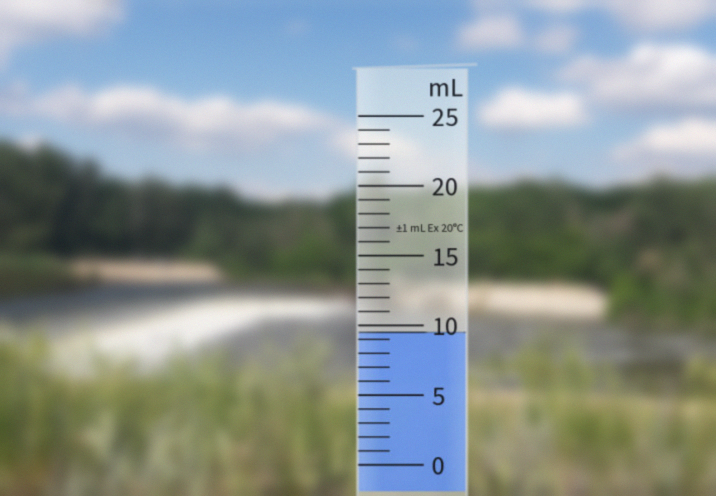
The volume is 9.5; mL
